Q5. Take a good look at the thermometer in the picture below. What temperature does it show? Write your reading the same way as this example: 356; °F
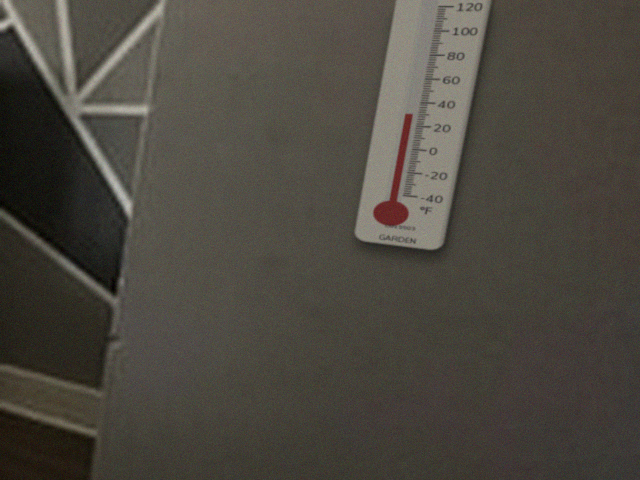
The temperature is 30; °F
